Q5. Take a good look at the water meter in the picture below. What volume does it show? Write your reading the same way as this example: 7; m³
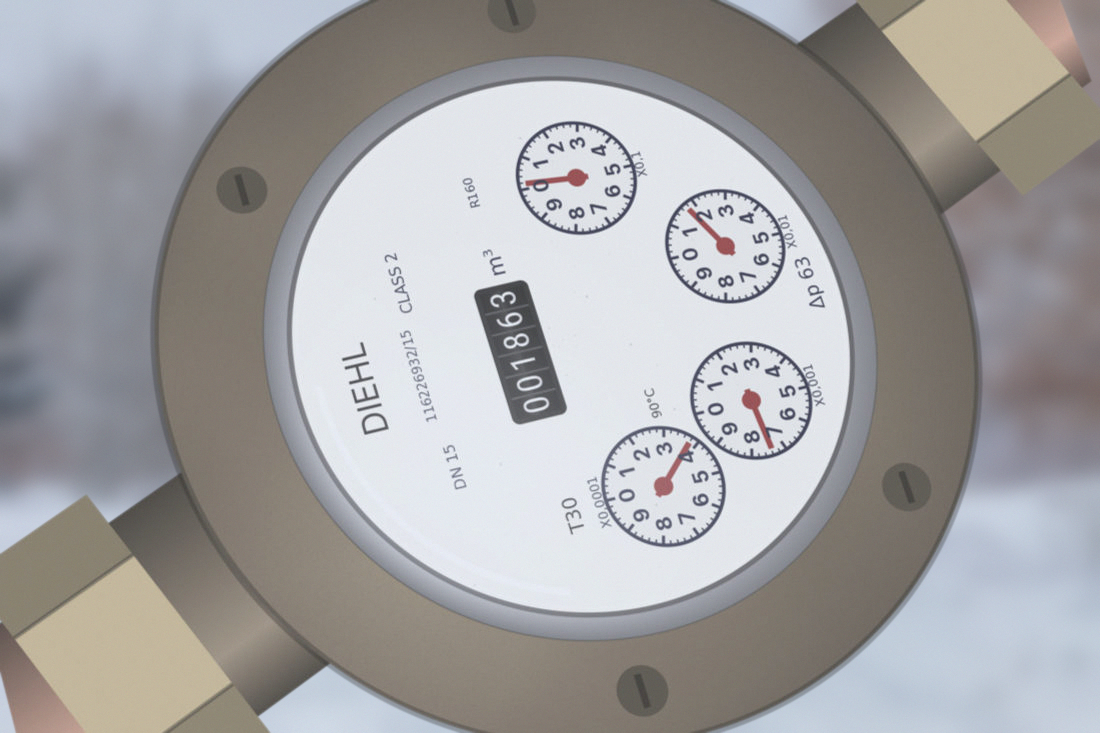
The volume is 1863.0173; m³
